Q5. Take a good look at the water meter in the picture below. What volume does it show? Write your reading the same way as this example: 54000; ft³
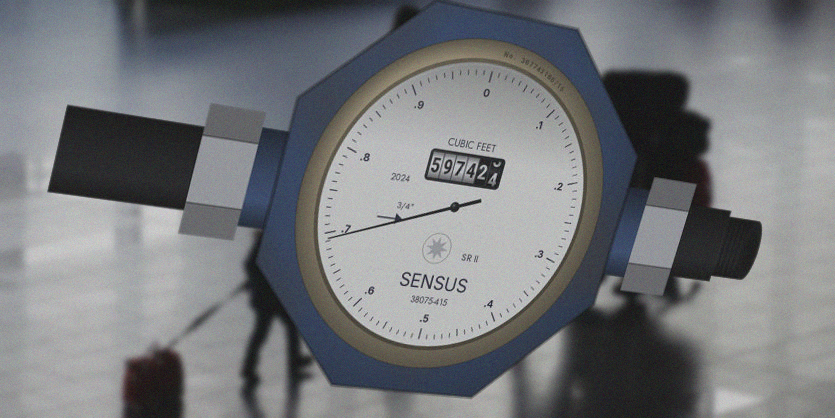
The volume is 597423.69; ft³
